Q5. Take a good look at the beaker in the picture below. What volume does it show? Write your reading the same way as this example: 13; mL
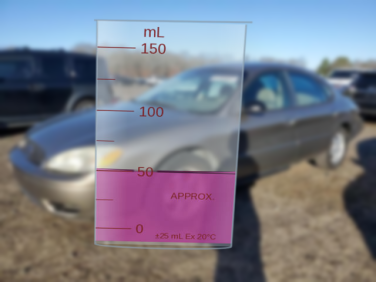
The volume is 50; mL
